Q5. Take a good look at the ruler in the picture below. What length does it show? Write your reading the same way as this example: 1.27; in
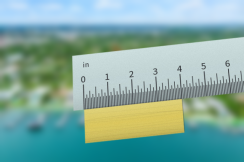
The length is 4; in
